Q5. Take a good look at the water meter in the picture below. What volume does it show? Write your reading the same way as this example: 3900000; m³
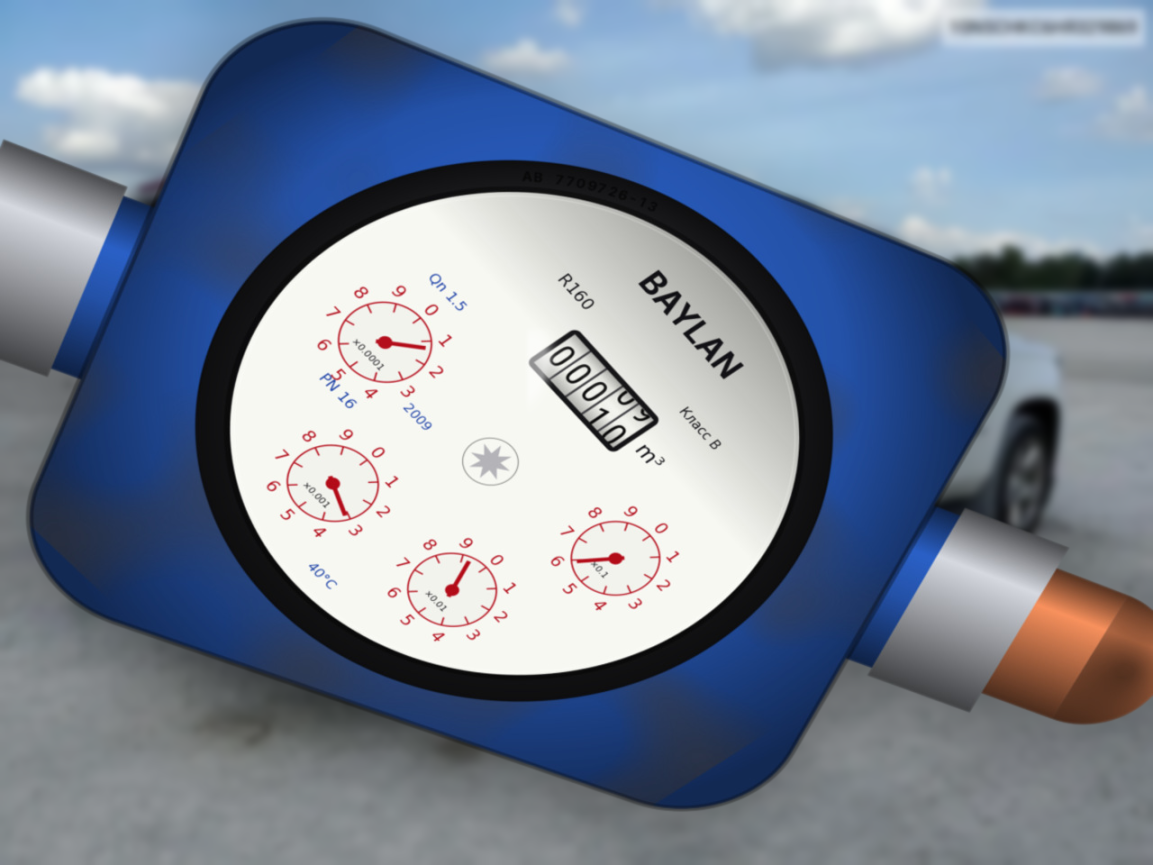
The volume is 9.5931; m³
